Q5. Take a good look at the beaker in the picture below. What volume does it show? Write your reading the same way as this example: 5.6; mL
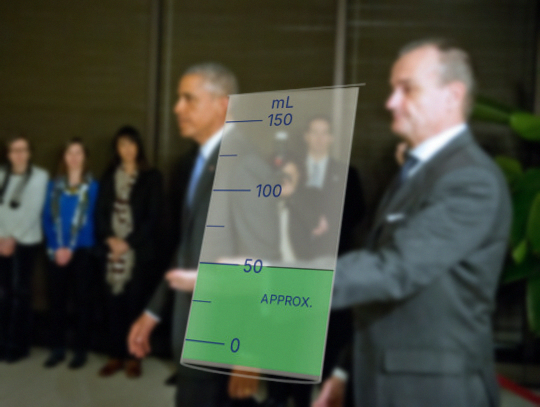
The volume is 50; mL
